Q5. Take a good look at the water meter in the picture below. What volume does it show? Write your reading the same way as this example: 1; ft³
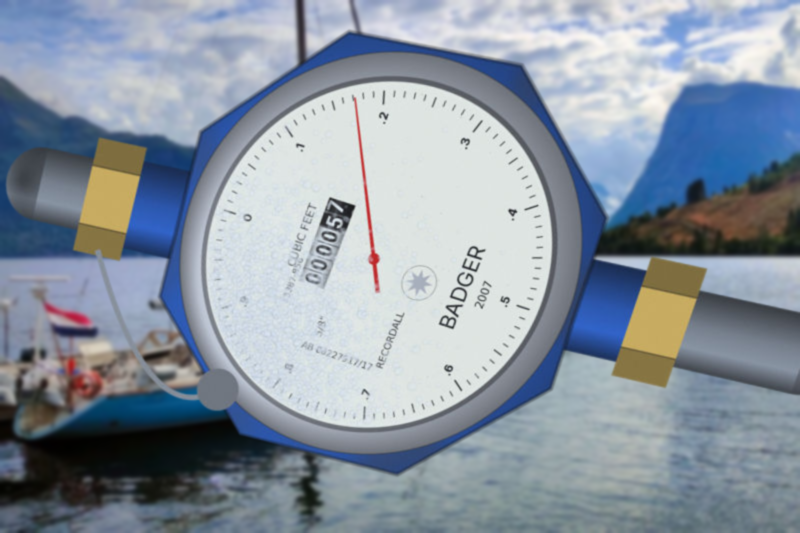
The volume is 57.17; ft³
